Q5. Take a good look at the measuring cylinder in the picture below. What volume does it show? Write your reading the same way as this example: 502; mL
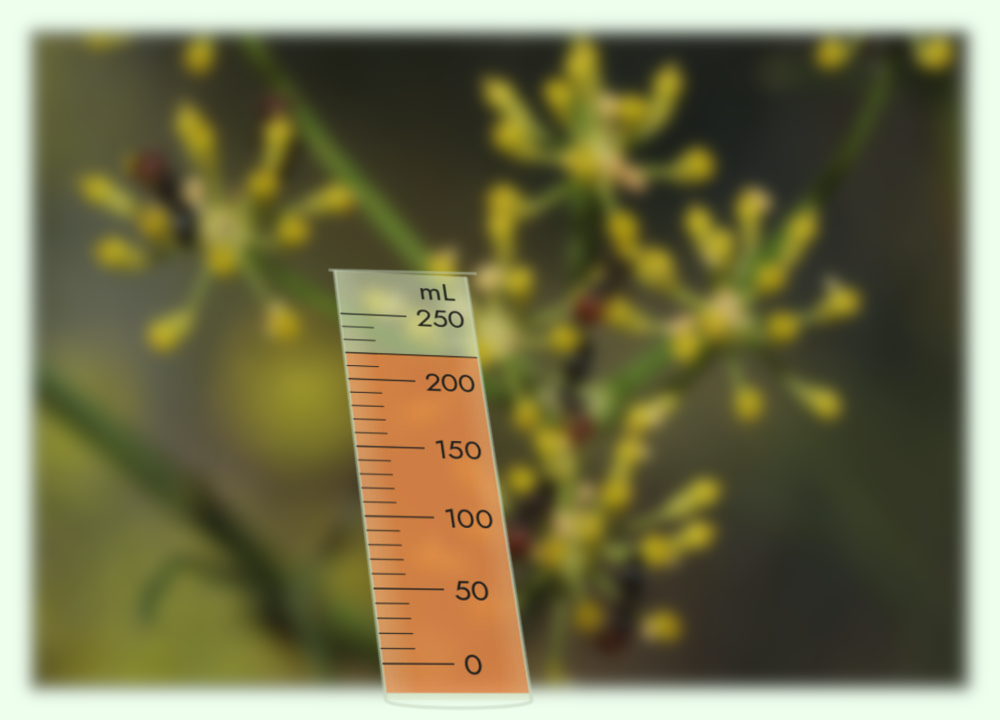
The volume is 220; mL
